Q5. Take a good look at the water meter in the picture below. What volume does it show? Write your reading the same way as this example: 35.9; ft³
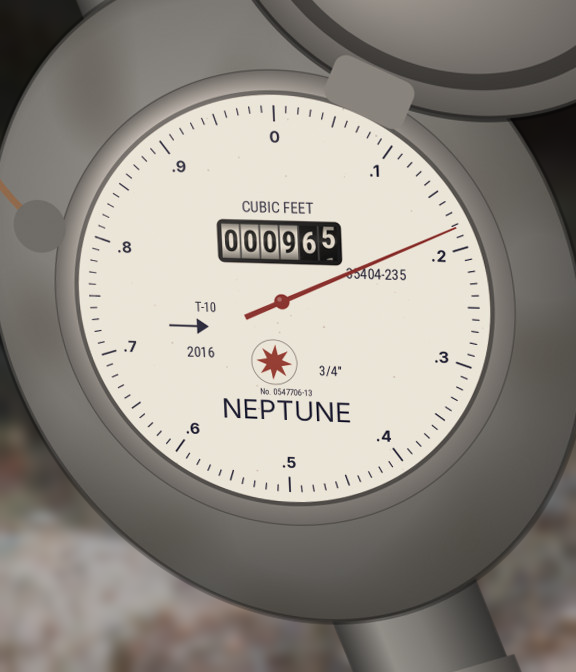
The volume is 965.18; ft³
